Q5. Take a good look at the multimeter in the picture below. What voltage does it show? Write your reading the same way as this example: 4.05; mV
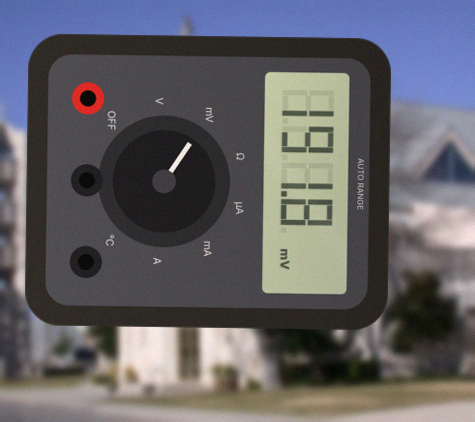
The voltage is 191.8; mV
